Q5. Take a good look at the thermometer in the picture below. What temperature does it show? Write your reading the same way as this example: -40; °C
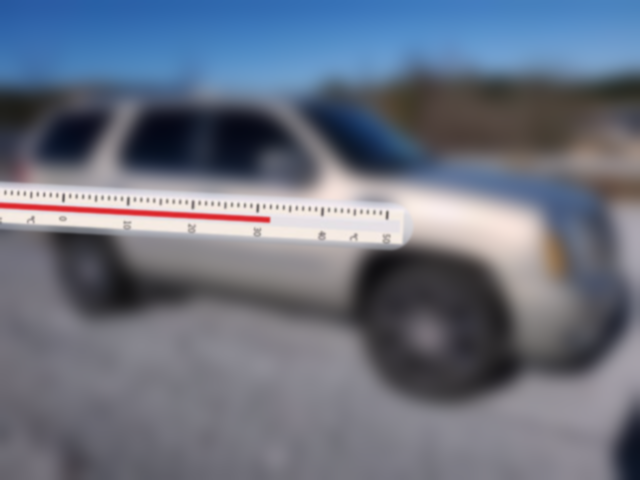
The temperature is 32; °C
